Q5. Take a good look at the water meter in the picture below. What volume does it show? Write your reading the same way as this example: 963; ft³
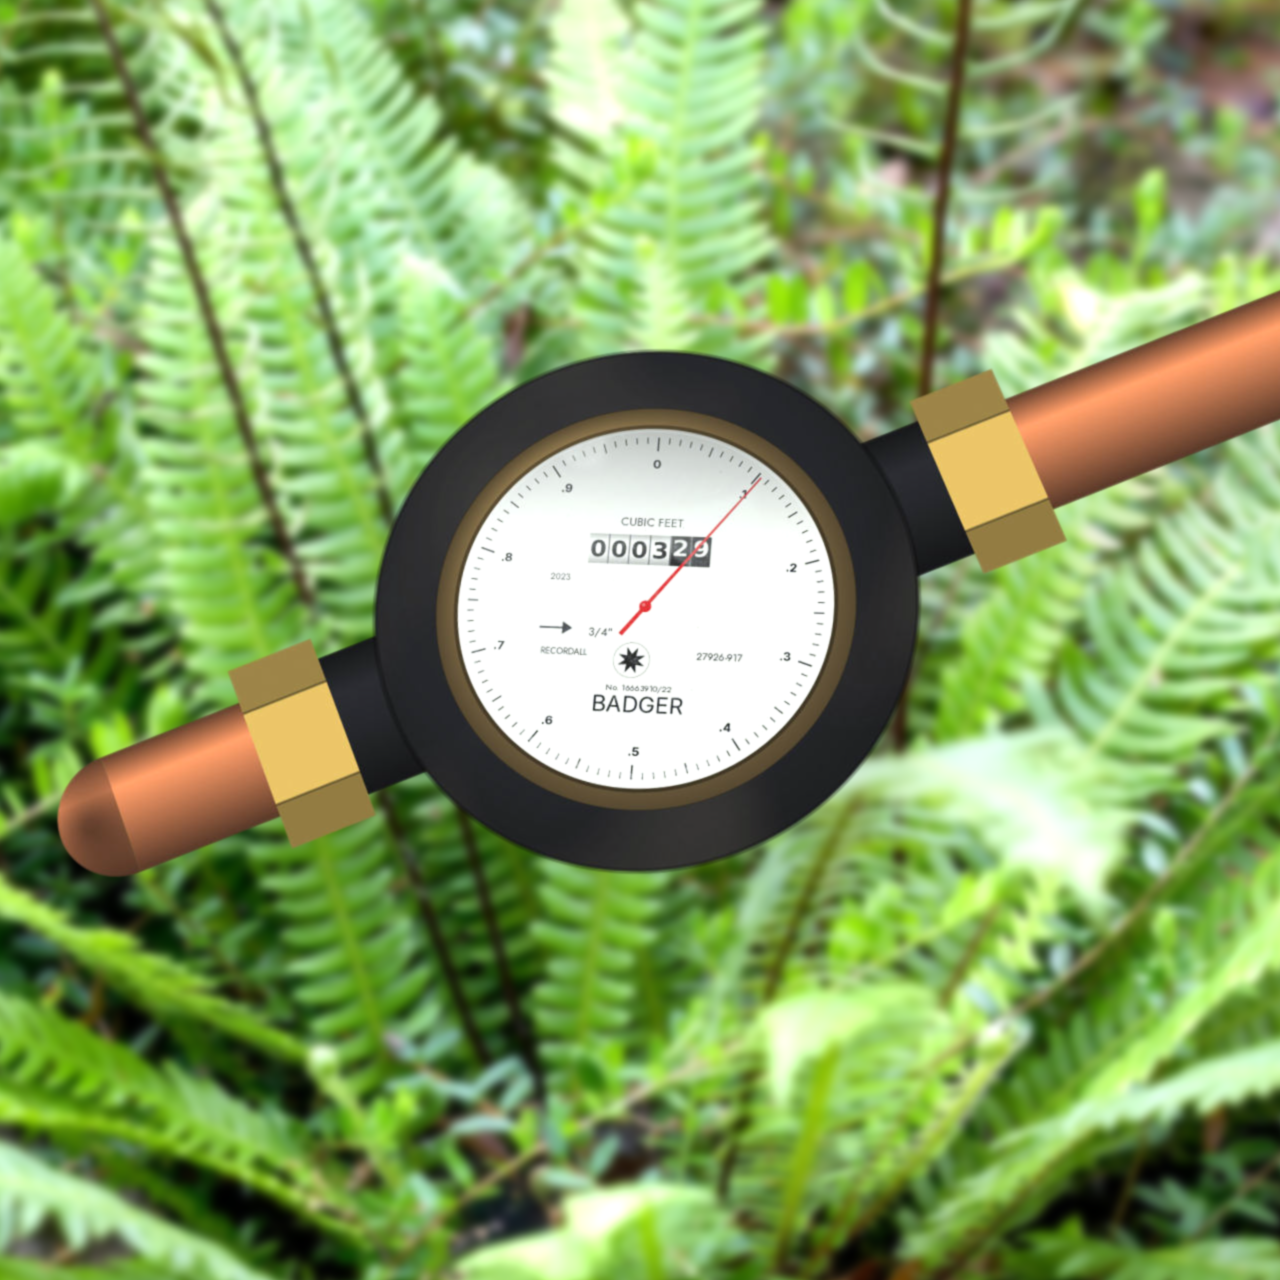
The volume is 329.10; ft³
